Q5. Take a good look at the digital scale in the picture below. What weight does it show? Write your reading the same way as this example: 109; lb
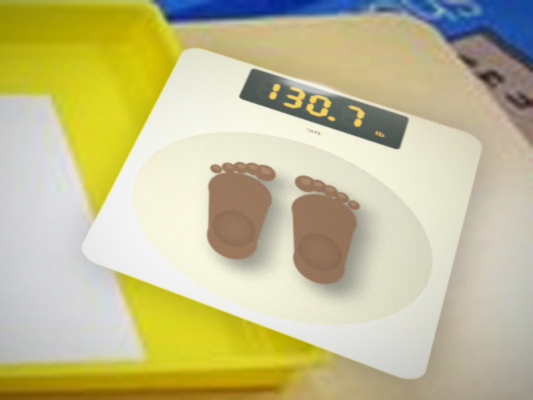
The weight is 130.7; lb
